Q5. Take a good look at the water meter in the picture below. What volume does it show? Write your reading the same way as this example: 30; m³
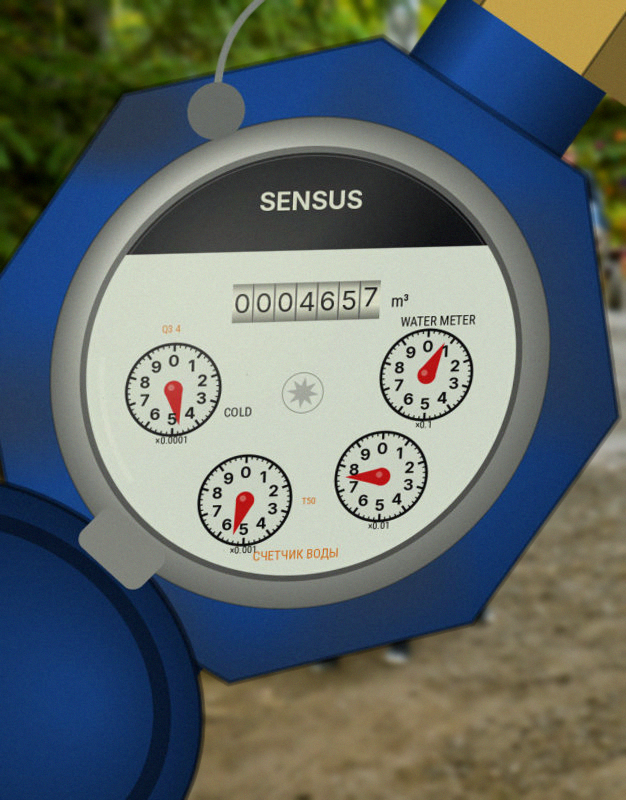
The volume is 4657.0754; m³
